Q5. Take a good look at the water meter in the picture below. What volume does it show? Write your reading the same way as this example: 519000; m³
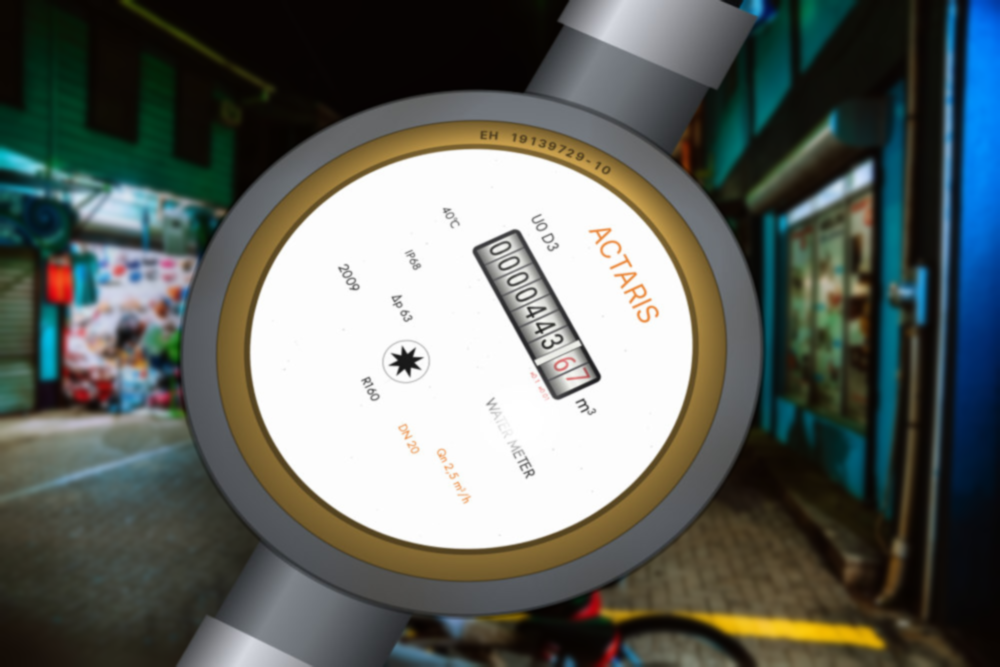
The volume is 443.67; m³
